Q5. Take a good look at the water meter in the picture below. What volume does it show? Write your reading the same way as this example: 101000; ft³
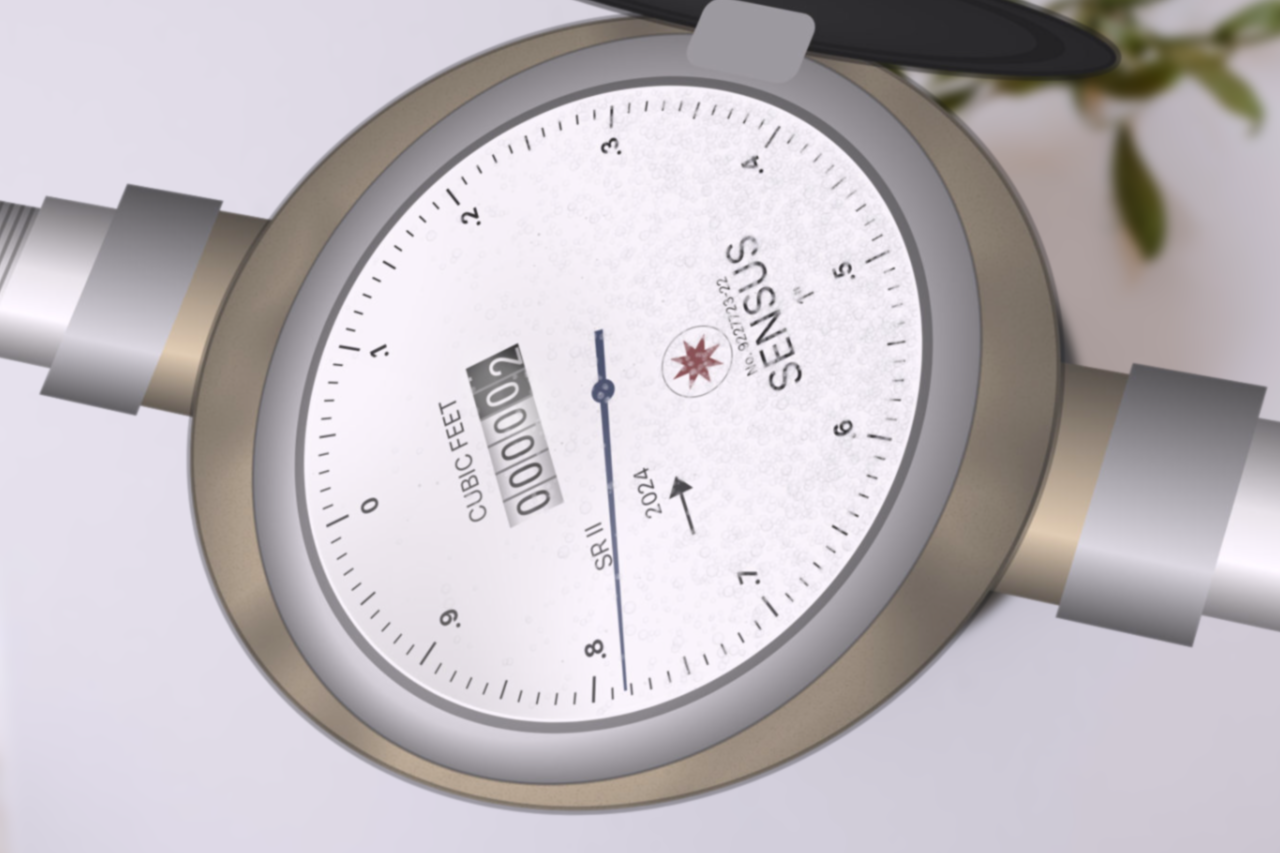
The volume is 1.78; ft³
